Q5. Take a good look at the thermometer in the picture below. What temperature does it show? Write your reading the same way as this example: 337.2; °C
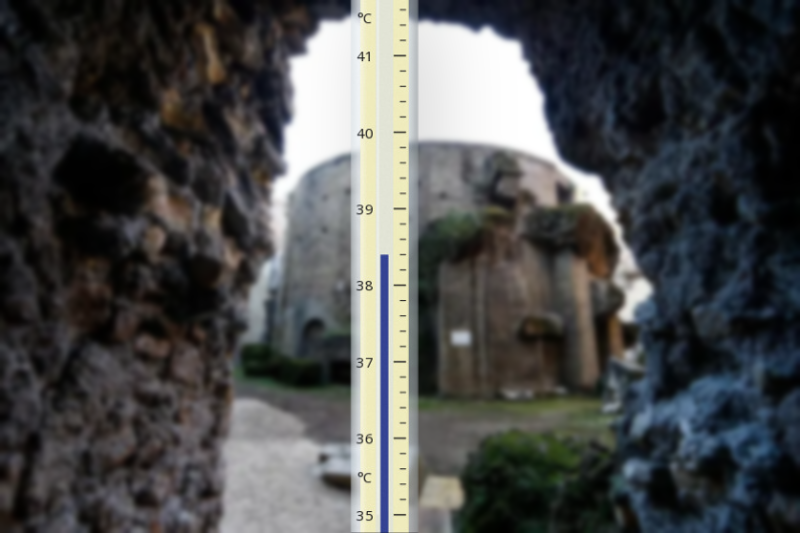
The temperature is 38.4; °C
